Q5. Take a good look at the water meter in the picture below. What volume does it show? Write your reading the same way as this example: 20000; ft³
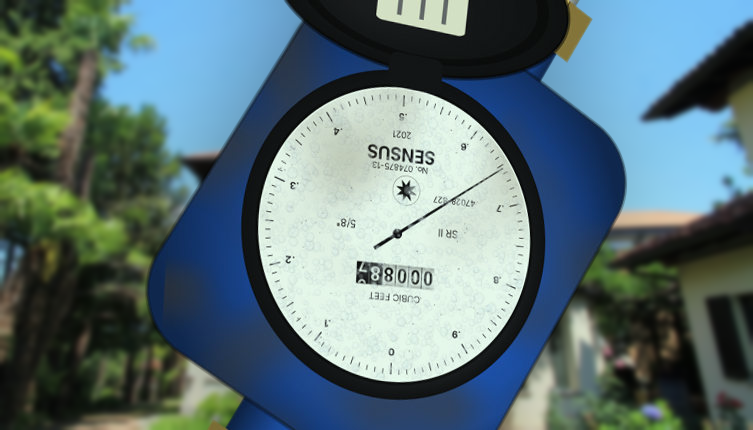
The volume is 886.65; ft³
